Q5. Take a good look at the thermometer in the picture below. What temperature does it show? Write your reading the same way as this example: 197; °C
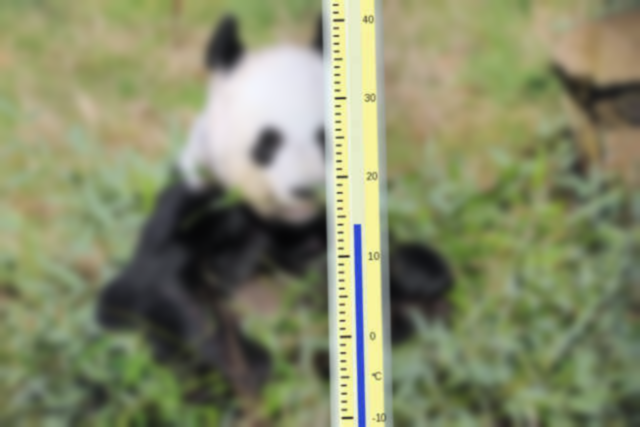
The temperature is 14; °C
